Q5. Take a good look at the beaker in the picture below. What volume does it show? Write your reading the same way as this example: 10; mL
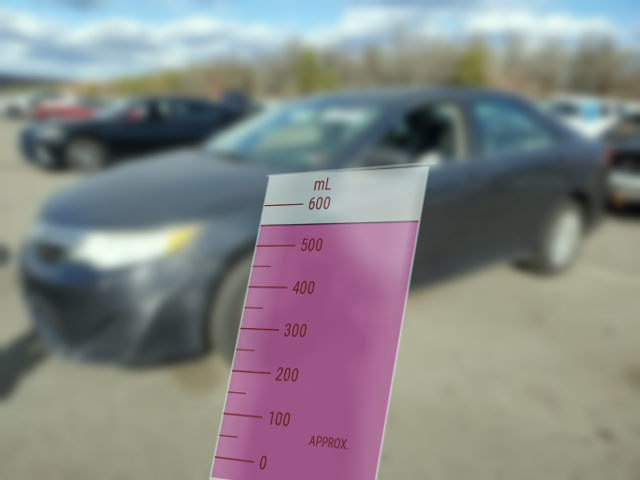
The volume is 550; mL
